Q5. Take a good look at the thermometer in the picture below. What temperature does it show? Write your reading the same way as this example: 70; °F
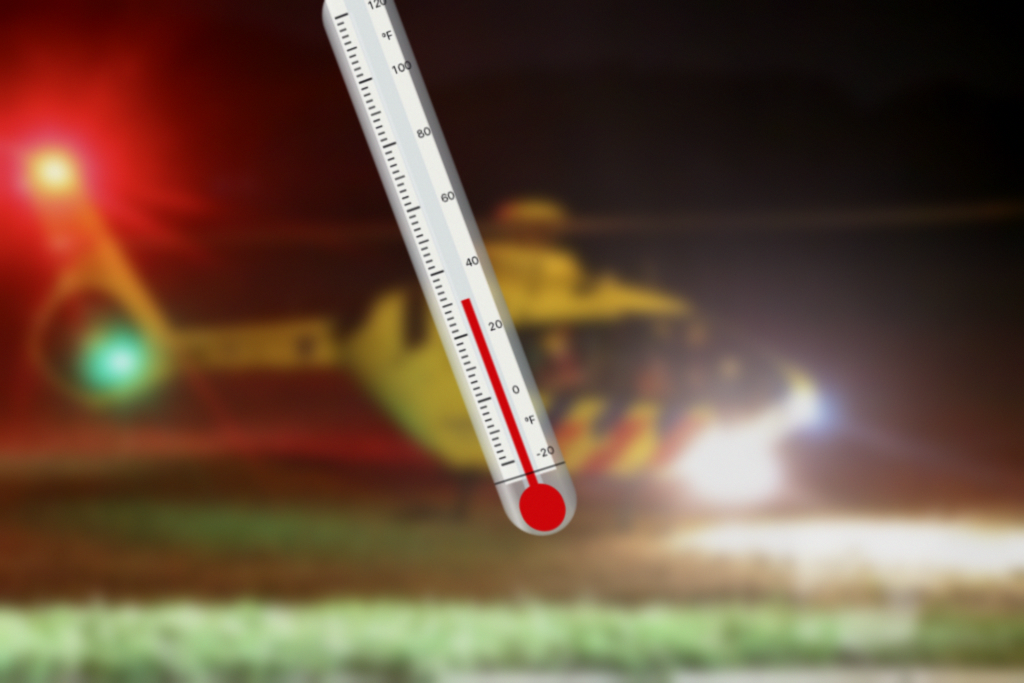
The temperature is 30; °F
